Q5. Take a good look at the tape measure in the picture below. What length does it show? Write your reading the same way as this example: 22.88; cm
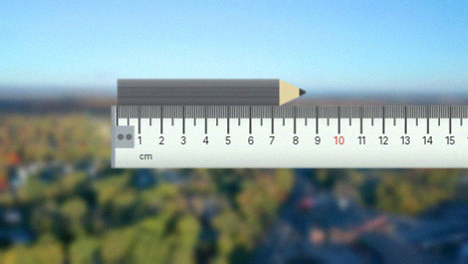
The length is 8.5; cm
